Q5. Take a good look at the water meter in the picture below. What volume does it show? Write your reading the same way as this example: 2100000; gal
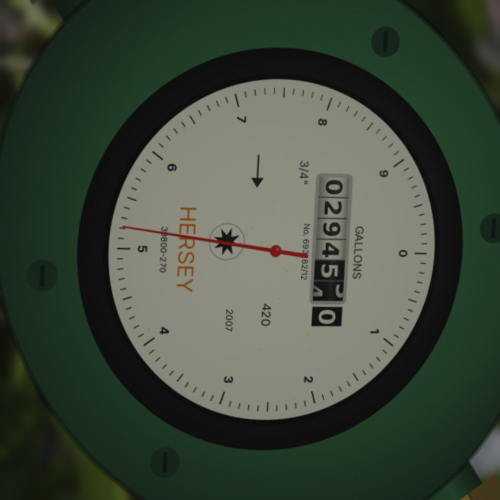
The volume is 294535.2; gal
